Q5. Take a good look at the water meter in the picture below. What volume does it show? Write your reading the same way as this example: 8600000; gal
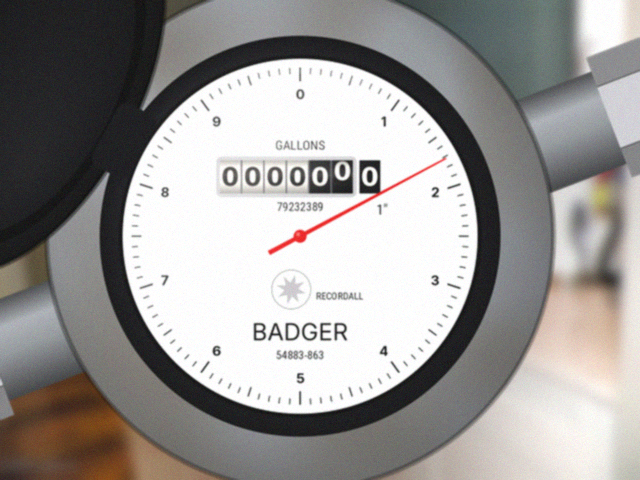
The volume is 1.7; gal
